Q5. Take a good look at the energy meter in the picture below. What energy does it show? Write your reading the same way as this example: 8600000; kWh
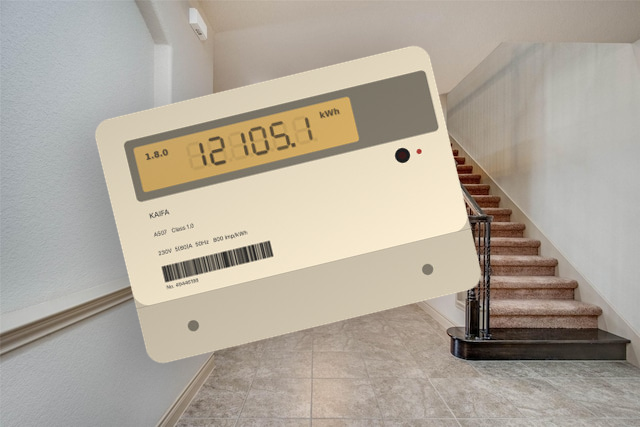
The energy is 12105.1; kWh
